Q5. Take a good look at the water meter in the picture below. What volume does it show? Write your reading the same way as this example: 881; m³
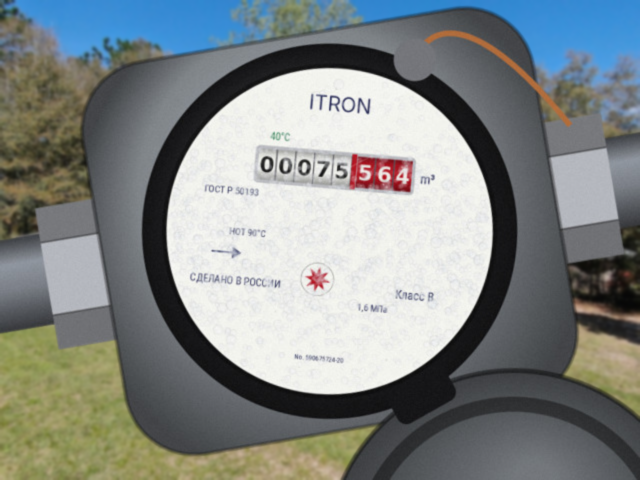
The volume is 75.564; m³
